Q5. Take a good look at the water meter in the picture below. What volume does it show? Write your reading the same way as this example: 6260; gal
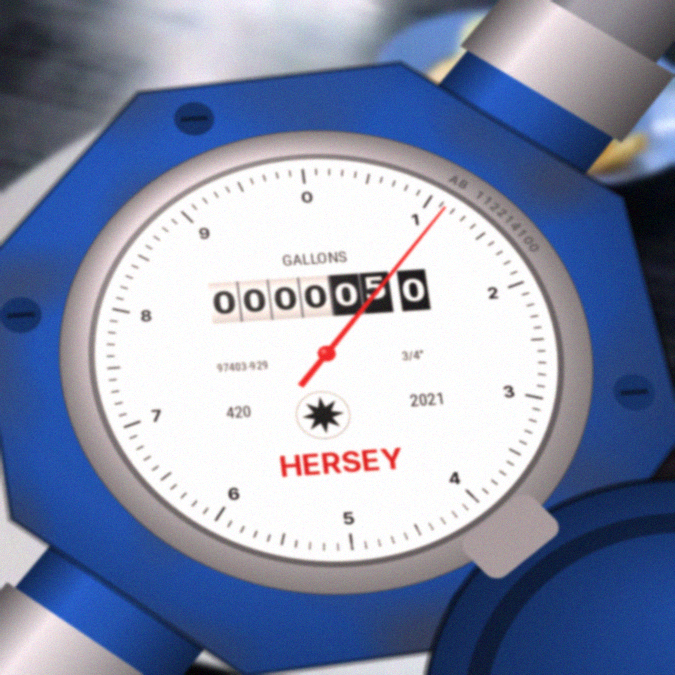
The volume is 51.1; gal
